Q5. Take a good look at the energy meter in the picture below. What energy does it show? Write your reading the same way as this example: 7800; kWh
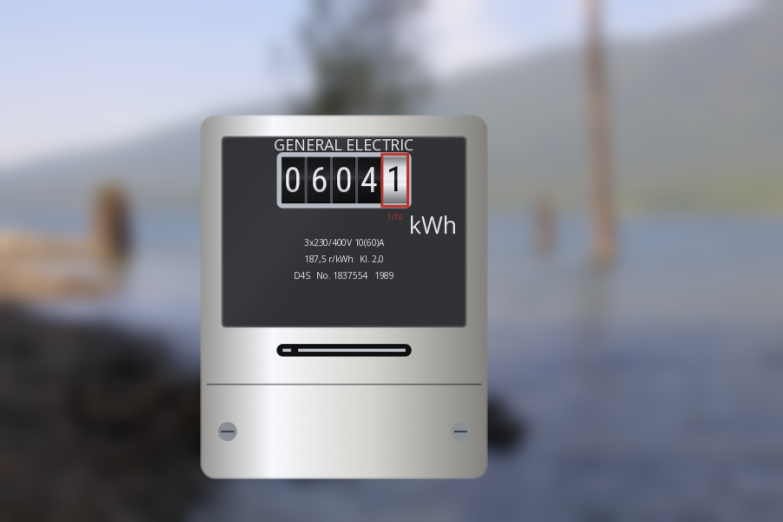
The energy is 604.1; kWh
